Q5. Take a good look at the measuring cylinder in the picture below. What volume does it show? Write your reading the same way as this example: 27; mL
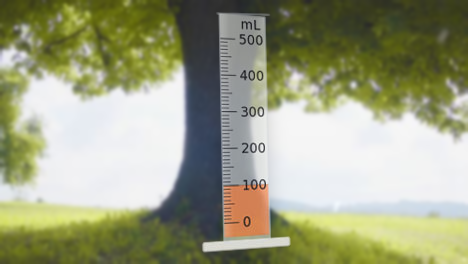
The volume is 100; mL
